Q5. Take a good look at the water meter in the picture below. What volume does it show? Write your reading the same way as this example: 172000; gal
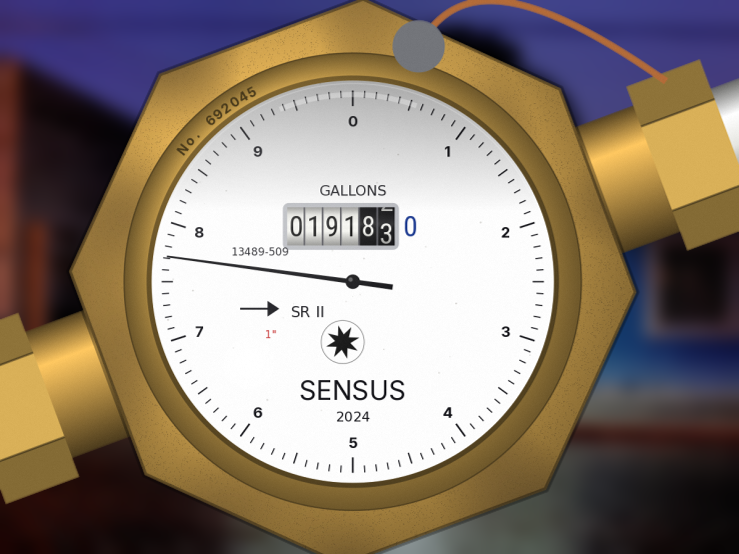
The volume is 191827.7; gal
